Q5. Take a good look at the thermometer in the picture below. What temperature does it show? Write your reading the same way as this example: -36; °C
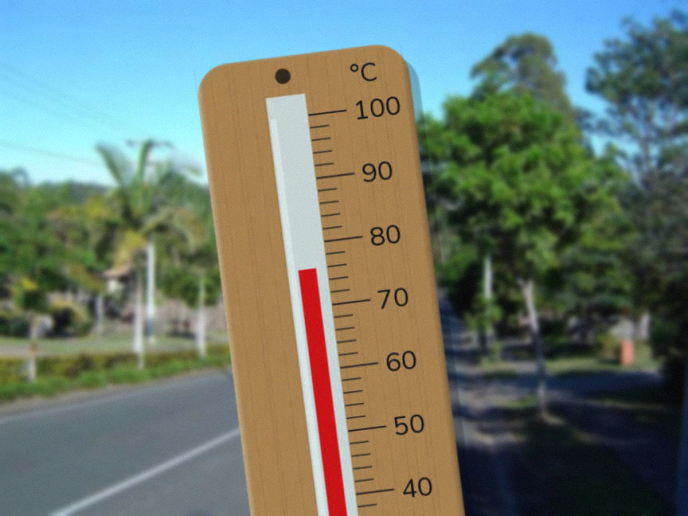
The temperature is 76; °C
